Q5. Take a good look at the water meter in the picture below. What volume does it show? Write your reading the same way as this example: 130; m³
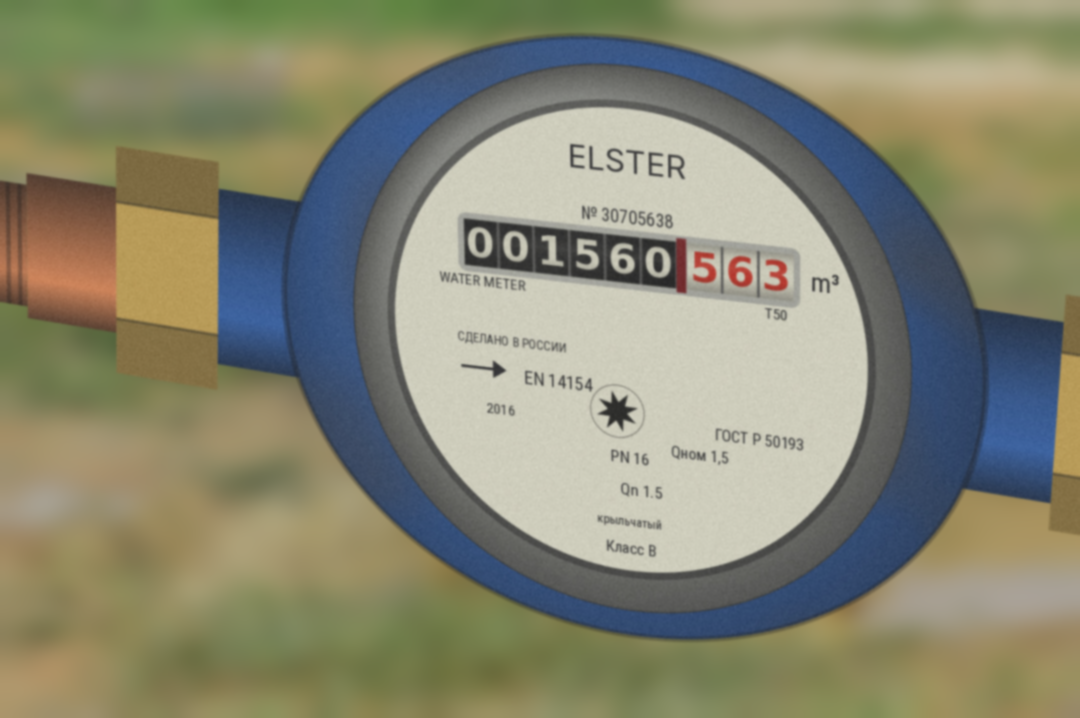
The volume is 1560.563; m³
